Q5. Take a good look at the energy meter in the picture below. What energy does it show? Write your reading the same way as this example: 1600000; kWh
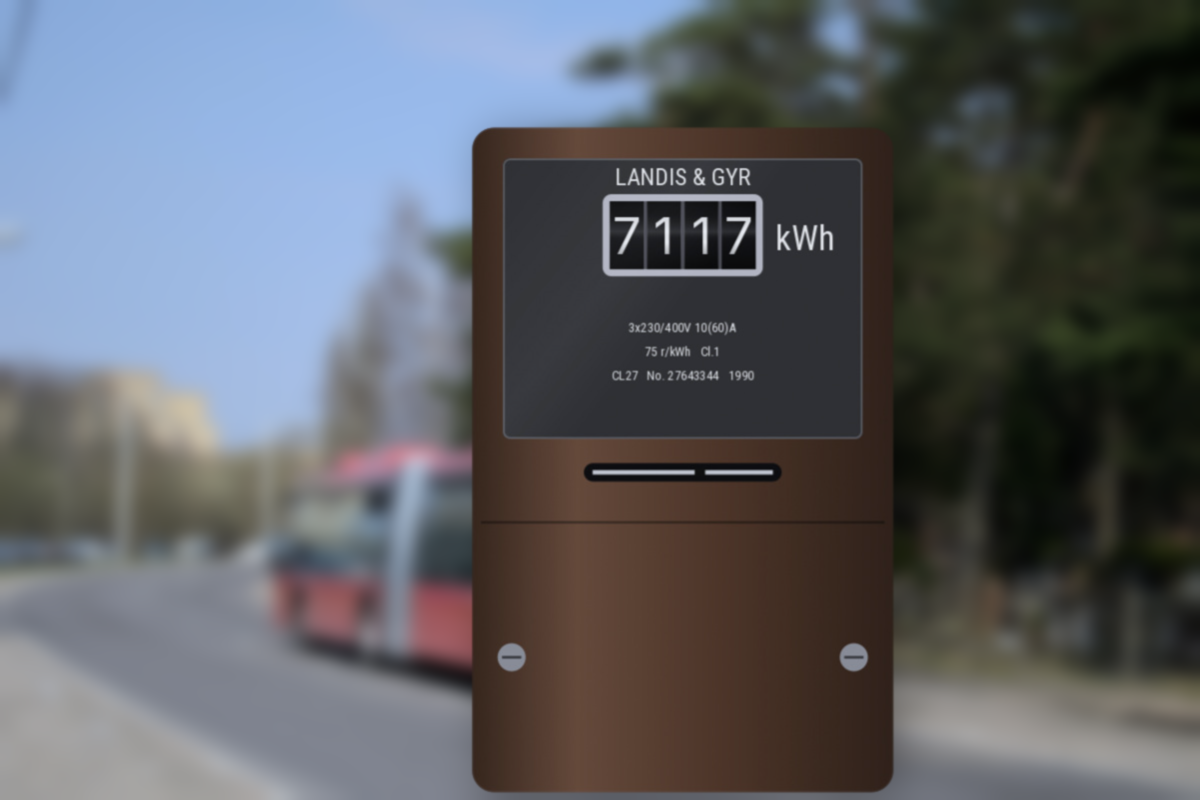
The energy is 7117; kWh
